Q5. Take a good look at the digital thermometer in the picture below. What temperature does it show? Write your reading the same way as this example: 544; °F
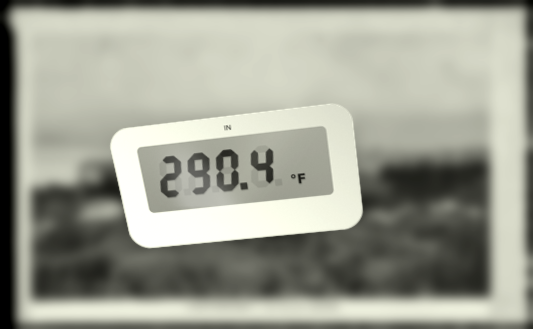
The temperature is 290.4; °F
